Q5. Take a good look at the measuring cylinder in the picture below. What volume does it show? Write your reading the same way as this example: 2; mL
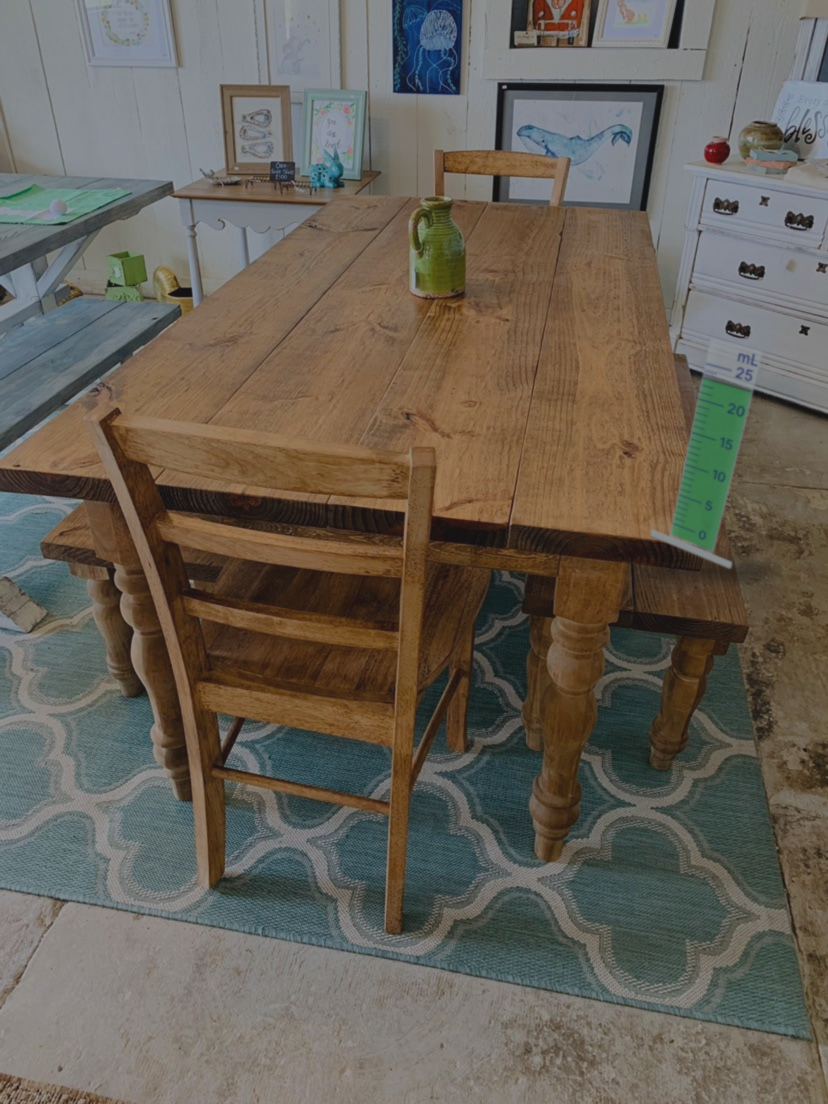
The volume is 23; mL
